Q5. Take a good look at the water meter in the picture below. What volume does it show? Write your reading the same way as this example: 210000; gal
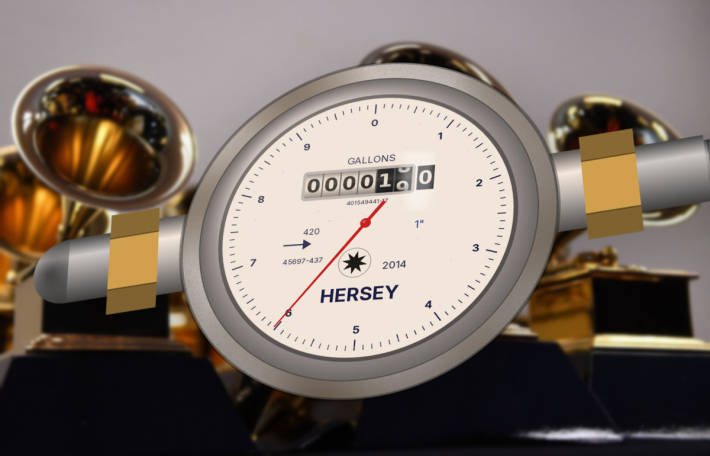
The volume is 186.0; gal
